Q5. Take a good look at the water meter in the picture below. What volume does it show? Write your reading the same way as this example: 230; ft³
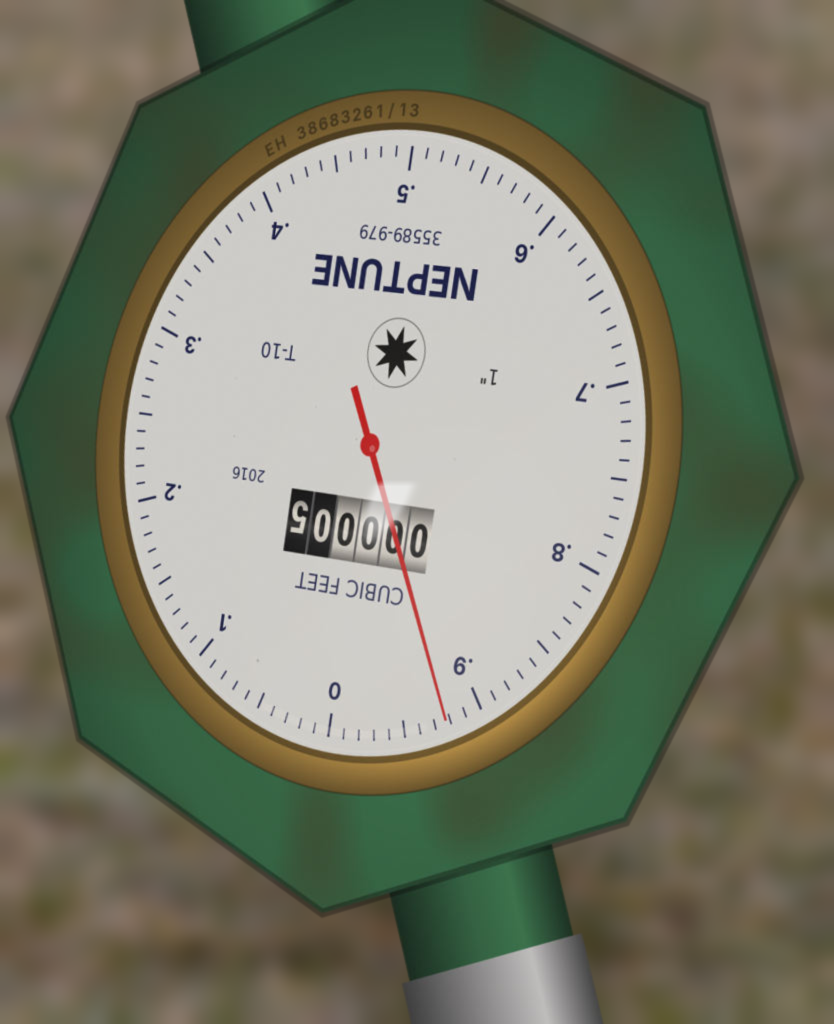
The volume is 4.92; ft³
